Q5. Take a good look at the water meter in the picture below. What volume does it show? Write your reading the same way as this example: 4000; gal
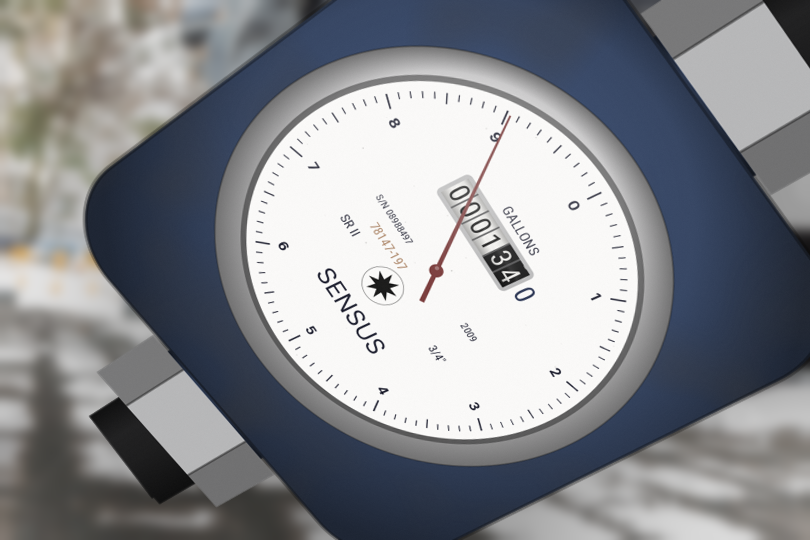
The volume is 1339.0; gal
